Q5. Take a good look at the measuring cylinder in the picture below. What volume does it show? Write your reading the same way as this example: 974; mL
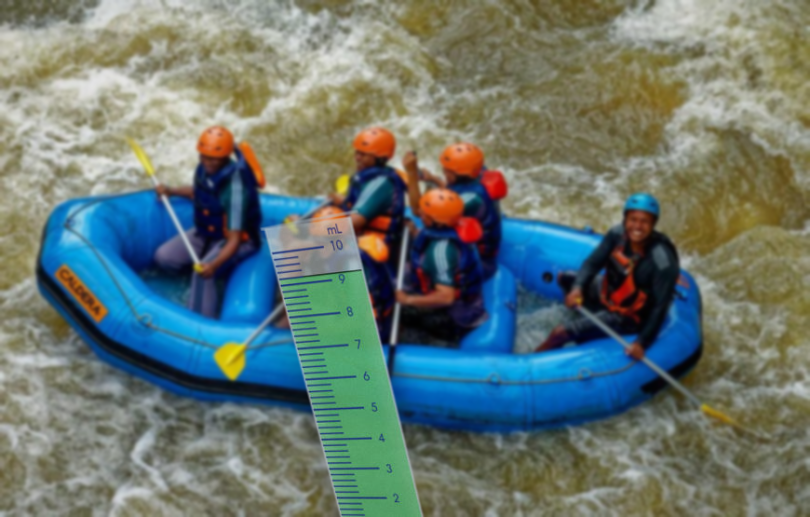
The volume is 9.2; mL
